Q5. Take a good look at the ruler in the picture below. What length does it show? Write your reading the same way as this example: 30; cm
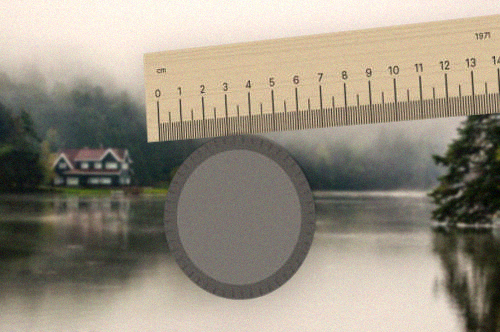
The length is 6.5; cm
